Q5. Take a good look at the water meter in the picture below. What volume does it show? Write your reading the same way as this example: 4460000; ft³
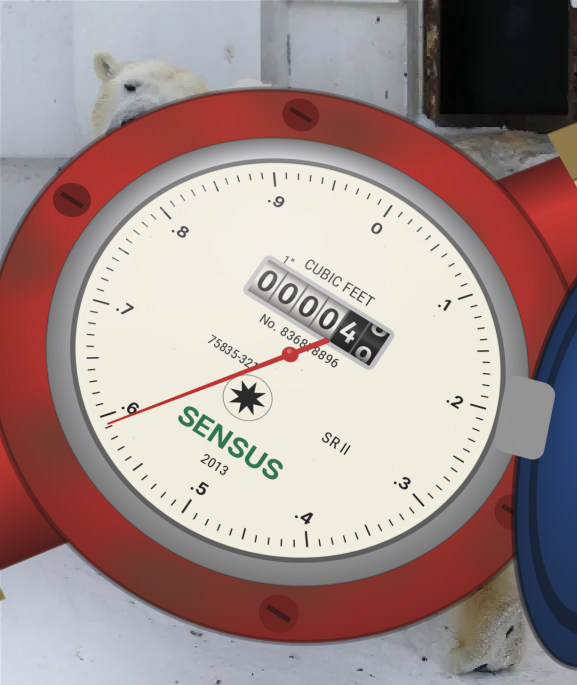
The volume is 48.59; ft³
